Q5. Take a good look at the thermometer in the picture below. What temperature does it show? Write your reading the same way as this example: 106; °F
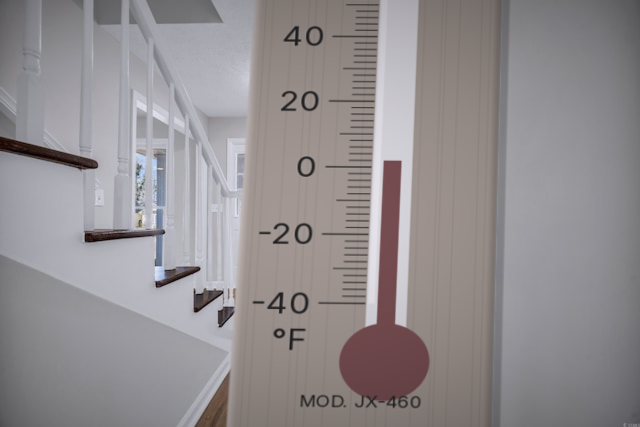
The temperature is 2; °F
